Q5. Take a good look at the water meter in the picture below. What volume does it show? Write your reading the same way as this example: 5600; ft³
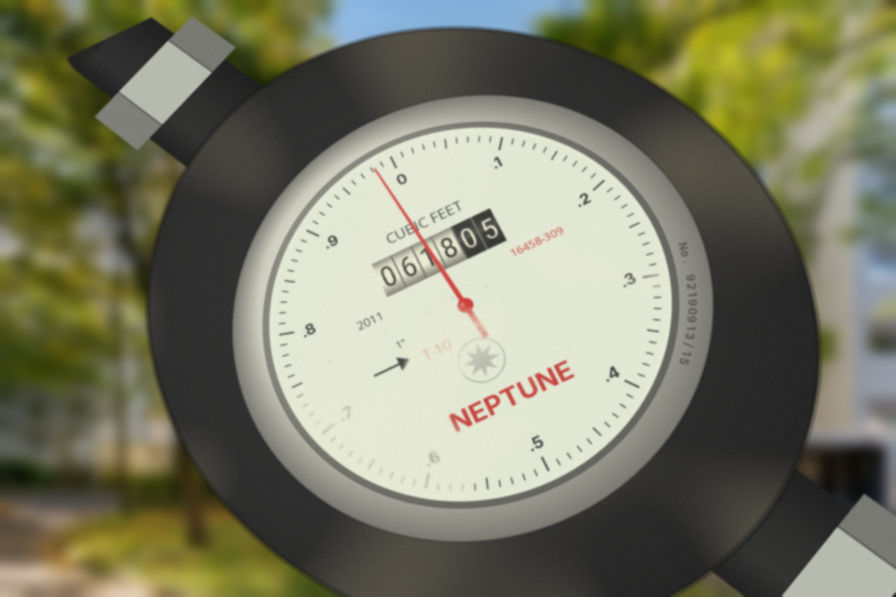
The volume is 61804.98; ft³
